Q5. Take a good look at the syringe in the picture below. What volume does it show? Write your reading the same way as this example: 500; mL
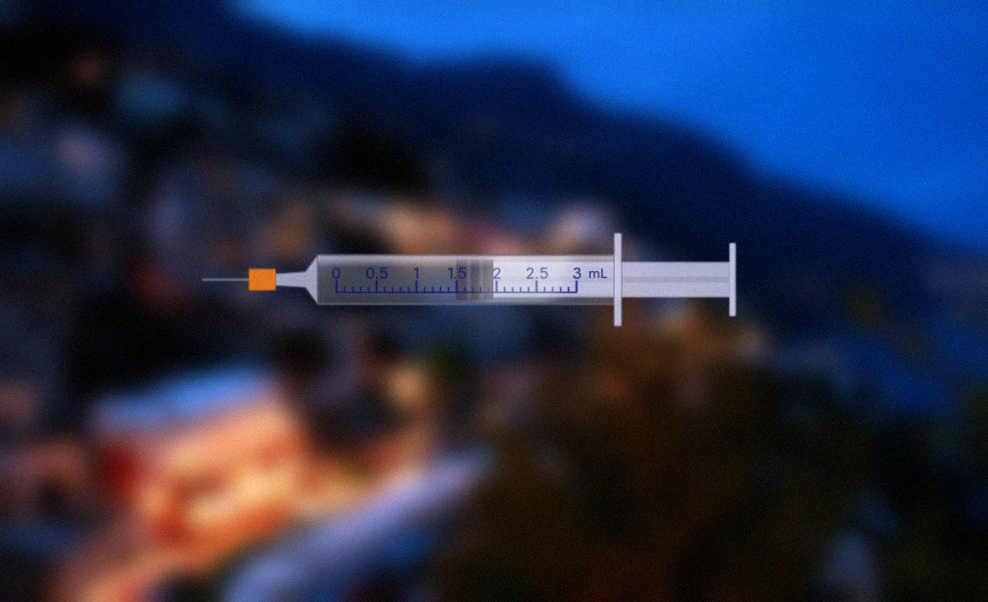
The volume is 1.5; mL
